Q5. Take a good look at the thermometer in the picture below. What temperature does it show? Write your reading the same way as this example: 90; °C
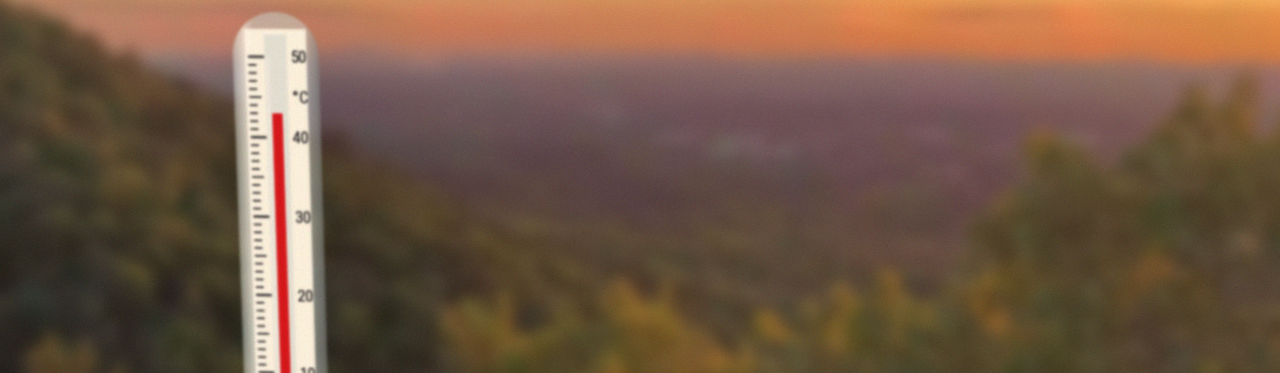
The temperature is 43; °C
